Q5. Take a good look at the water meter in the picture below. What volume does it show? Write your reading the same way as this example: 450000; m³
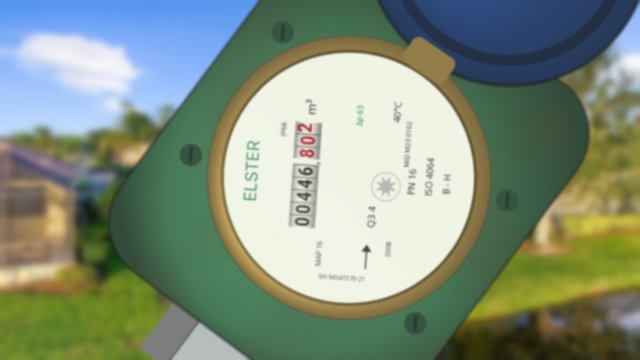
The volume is 446.802; m³
